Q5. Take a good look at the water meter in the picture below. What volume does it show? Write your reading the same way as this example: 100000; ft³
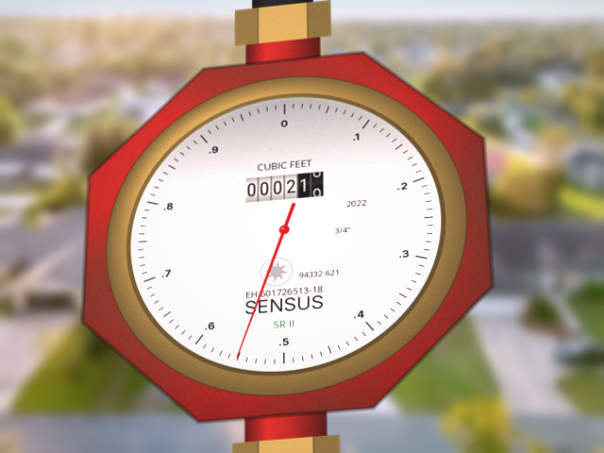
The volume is 218.55; ft³
